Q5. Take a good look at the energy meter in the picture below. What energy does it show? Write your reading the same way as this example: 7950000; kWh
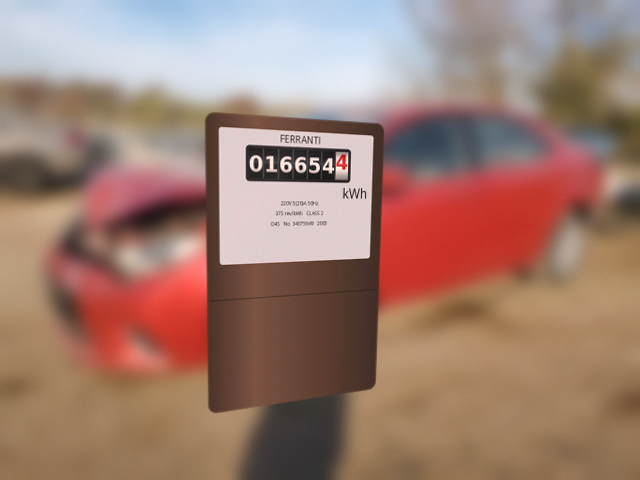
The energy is 16654.4; kWh
